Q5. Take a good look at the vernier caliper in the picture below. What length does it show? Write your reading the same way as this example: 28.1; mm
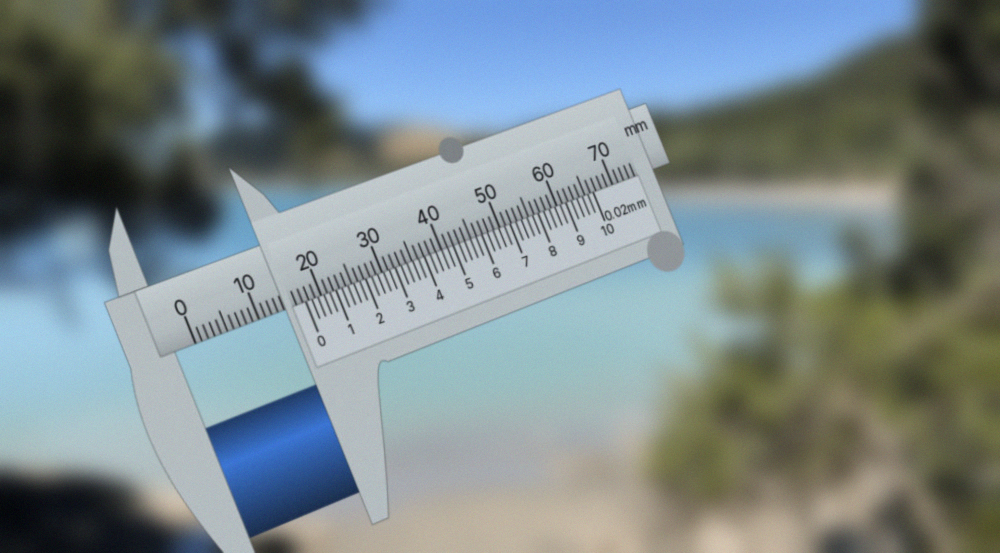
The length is 17.5; mm
